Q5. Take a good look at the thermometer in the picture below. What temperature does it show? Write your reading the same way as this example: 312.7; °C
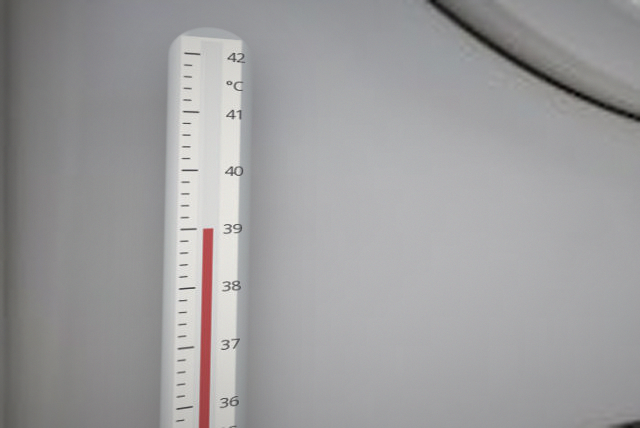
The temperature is 39; °C
